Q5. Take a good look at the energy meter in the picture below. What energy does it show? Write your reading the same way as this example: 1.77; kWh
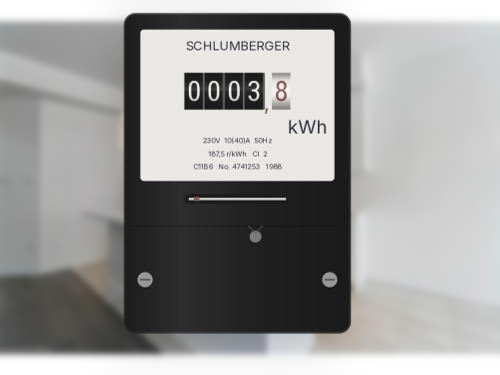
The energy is 3.8; kWh
